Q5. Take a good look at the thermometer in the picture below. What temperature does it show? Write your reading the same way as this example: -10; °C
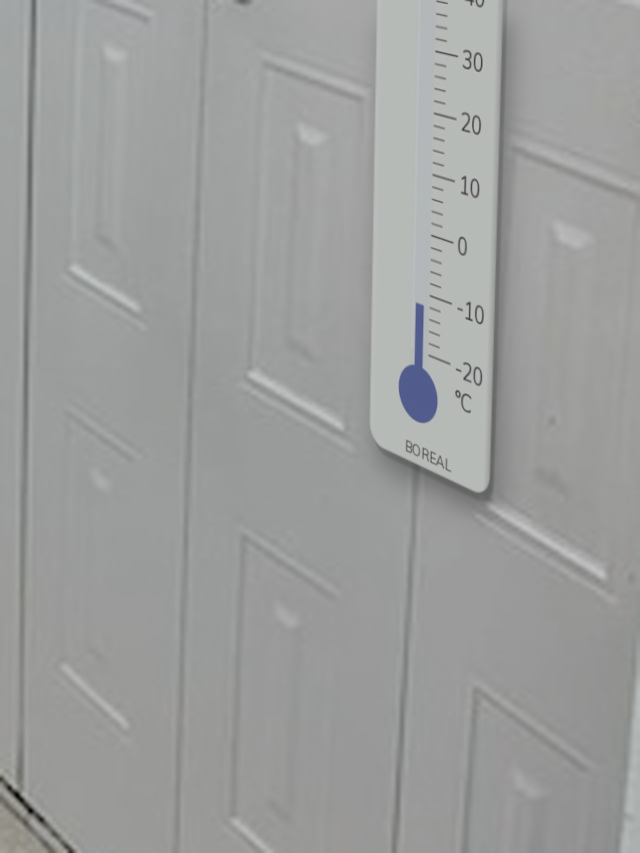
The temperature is -12; °C
